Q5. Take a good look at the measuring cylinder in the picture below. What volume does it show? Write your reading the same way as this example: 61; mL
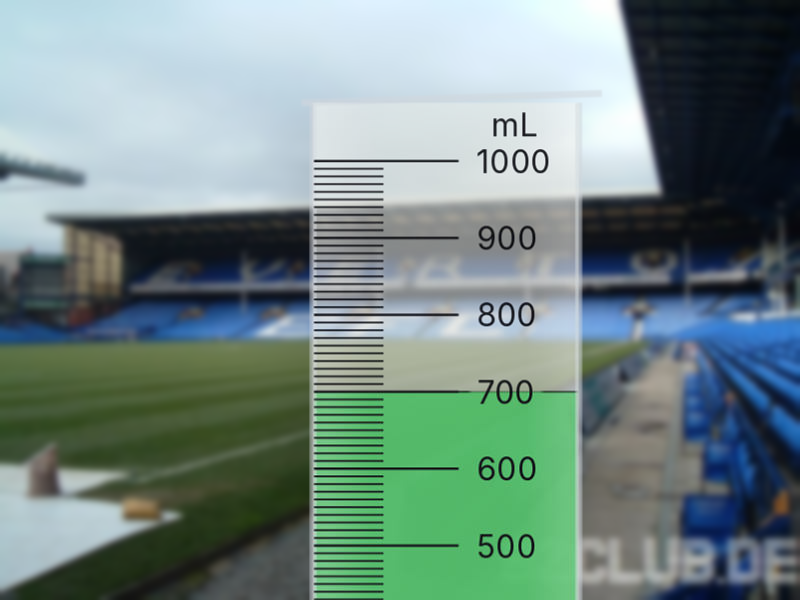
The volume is 700; mL
